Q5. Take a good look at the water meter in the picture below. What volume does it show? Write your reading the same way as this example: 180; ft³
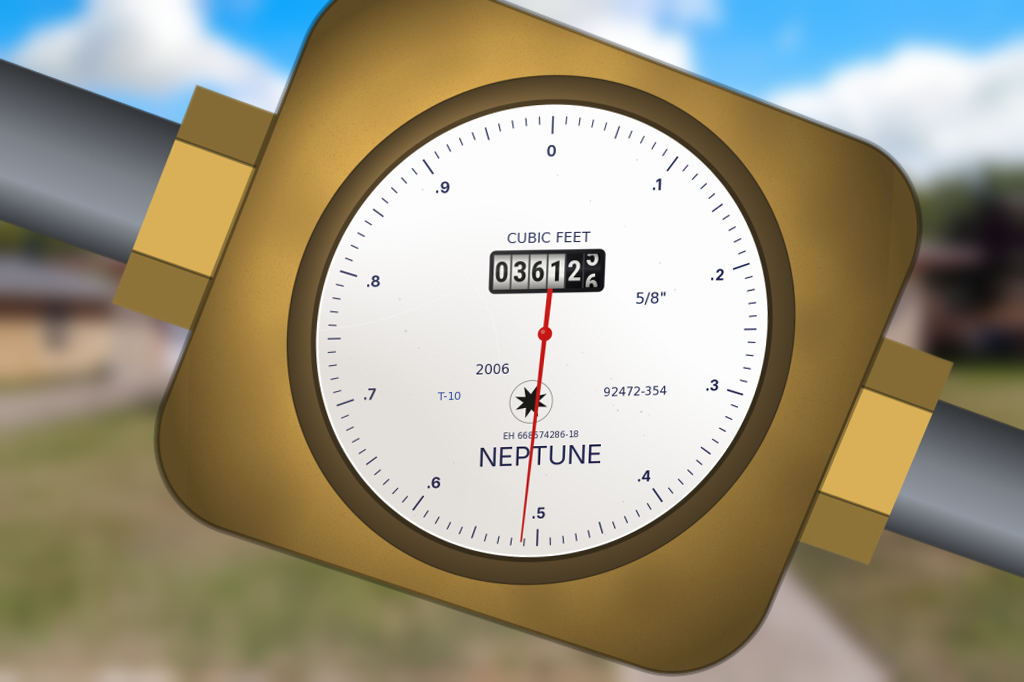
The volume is 36125.51; ft³
